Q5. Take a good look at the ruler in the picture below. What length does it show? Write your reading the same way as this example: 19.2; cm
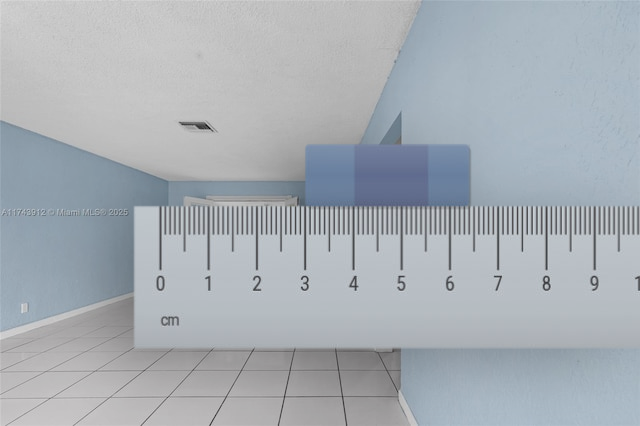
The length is 3.4; cm
